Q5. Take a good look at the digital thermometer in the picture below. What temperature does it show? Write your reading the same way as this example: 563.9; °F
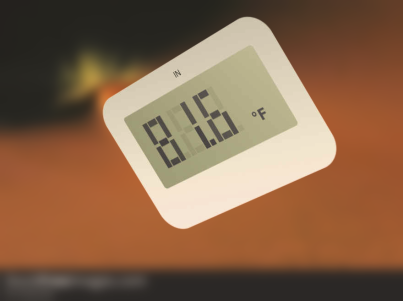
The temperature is 81.6; °F
